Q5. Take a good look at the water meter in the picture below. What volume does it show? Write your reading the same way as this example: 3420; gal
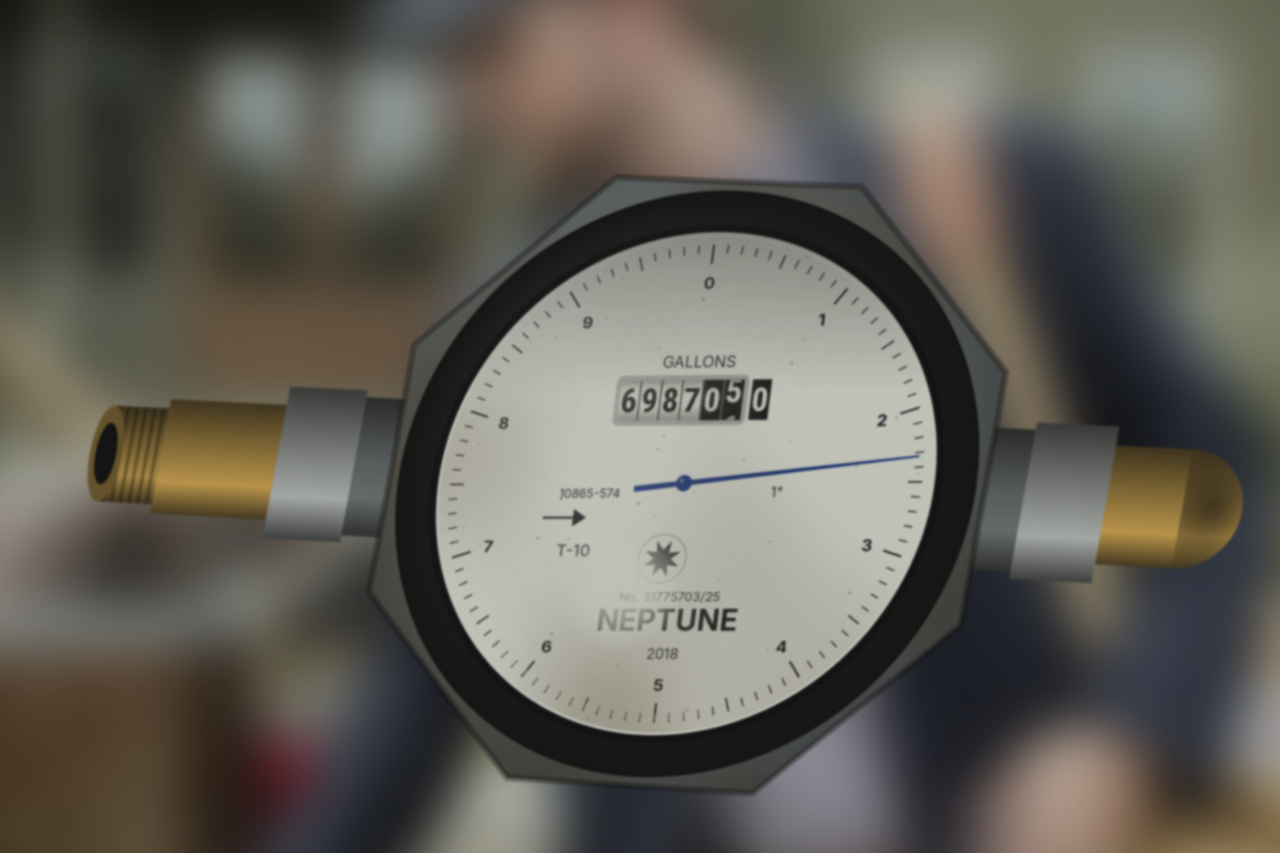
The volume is 6987052.3; gal
